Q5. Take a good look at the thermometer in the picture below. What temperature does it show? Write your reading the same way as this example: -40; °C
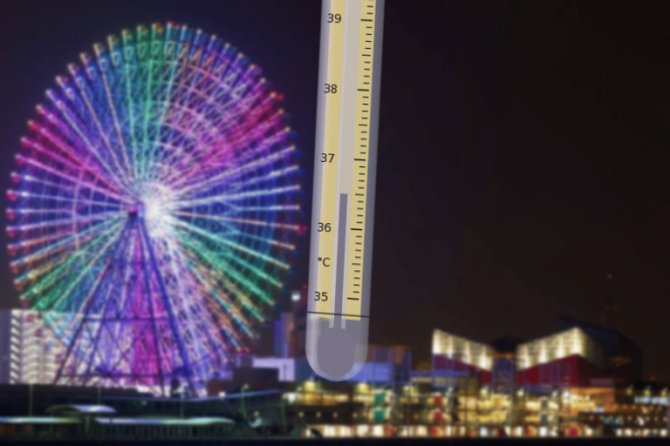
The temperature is 36.5; °C
